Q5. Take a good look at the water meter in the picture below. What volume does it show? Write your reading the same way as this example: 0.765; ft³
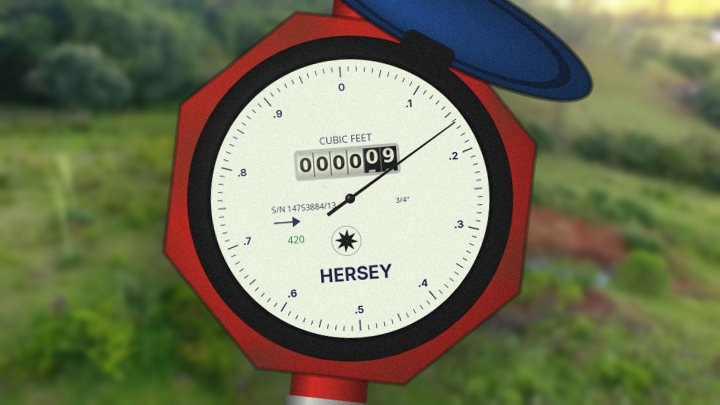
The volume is 9.16; ft³
